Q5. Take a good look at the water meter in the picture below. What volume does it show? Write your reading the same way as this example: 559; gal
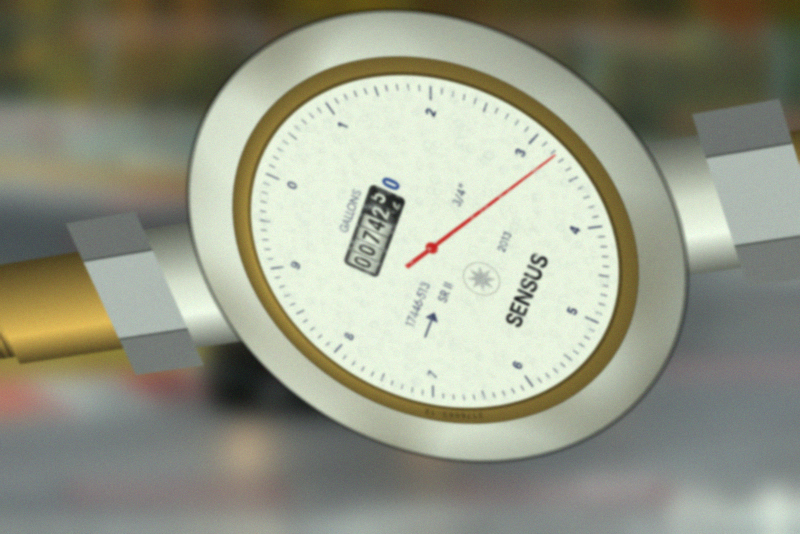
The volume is 74253.2; gal
